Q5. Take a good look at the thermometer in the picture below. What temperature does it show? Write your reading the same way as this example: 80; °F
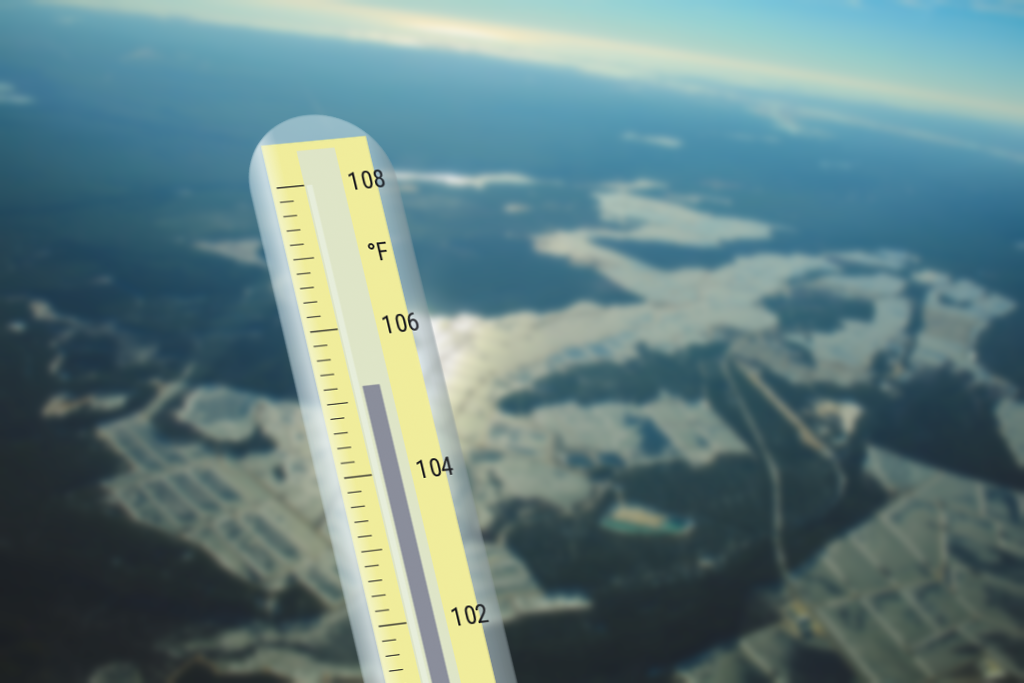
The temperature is 105.2; °F
